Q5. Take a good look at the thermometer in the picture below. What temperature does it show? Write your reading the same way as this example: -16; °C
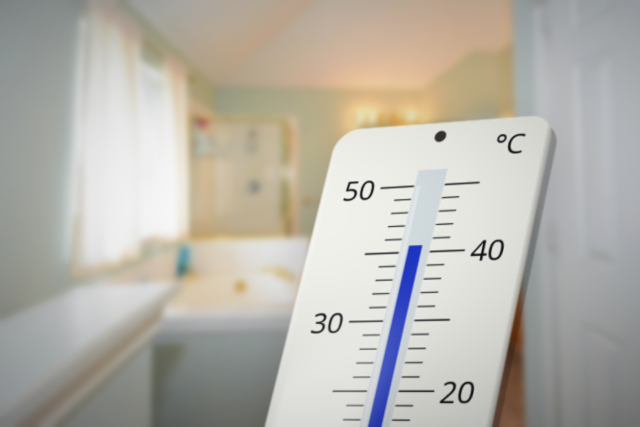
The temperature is 41; °C
